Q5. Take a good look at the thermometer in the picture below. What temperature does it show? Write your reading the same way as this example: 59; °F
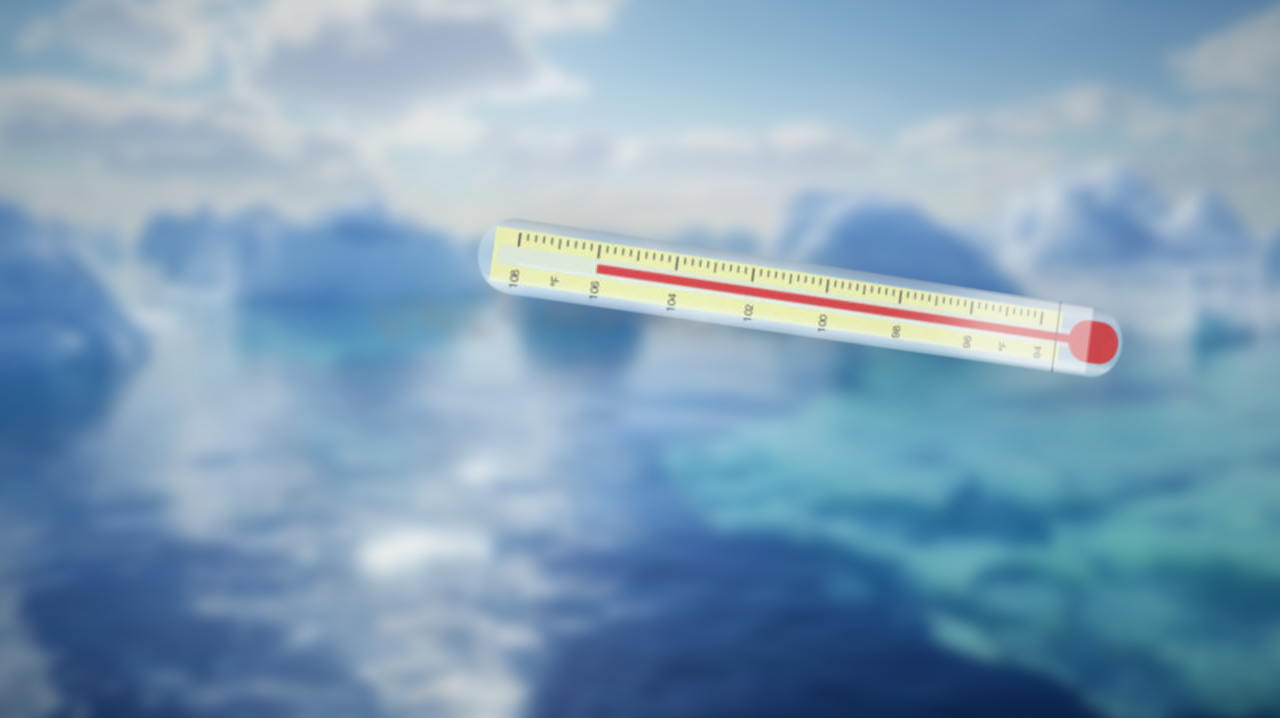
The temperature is 106; °F
